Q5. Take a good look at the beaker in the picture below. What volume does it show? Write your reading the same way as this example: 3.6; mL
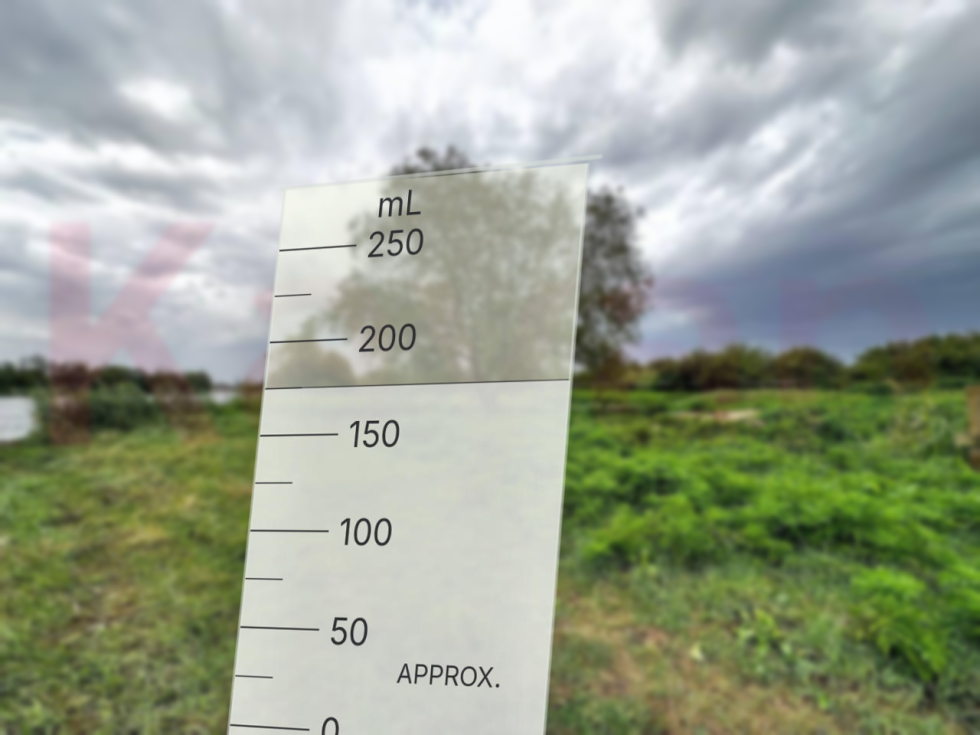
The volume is 175; mL
